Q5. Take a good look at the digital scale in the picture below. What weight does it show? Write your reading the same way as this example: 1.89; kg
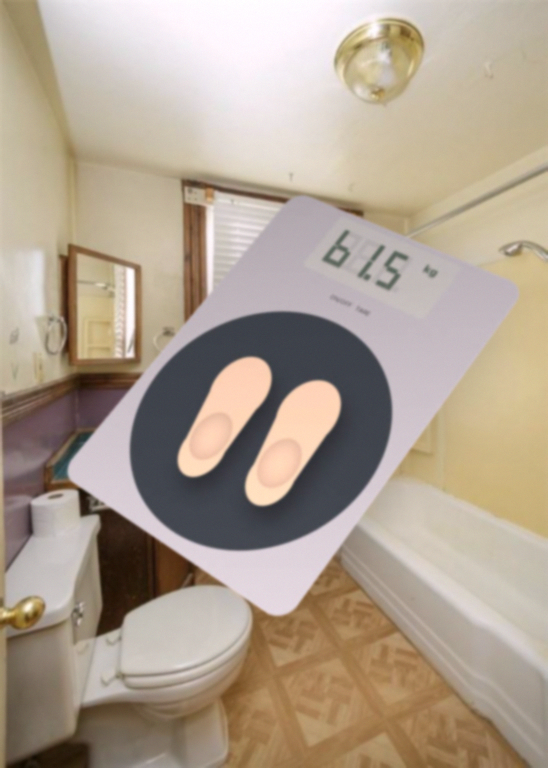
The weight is 61.5; kg
